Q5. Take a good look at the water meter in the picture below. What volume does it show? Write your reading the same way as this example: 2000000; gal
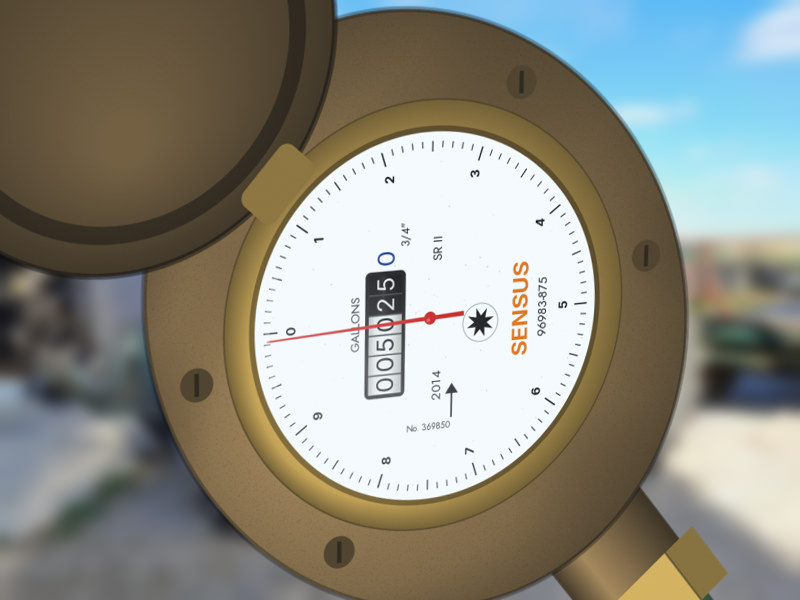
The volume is 50249.9; gal
